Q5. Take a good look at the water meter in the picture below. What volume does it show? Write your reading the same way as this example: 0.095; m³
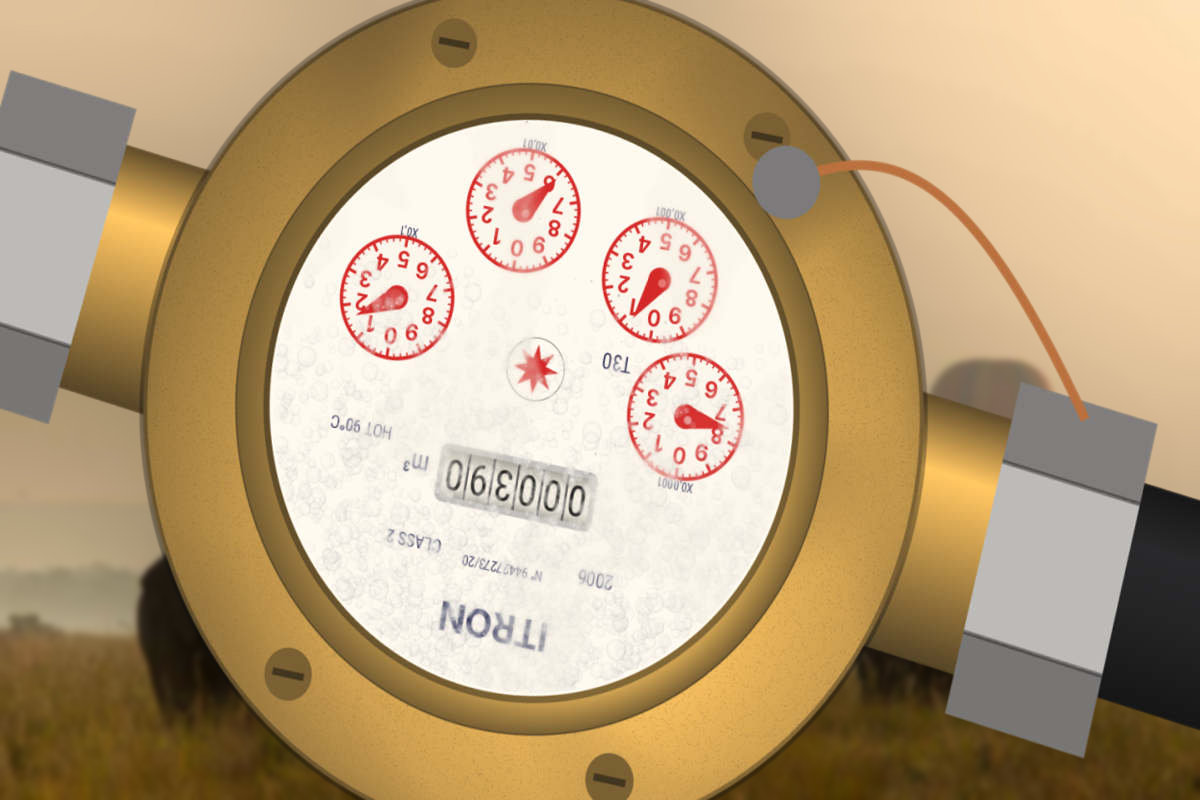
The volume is 390.1607; m³
